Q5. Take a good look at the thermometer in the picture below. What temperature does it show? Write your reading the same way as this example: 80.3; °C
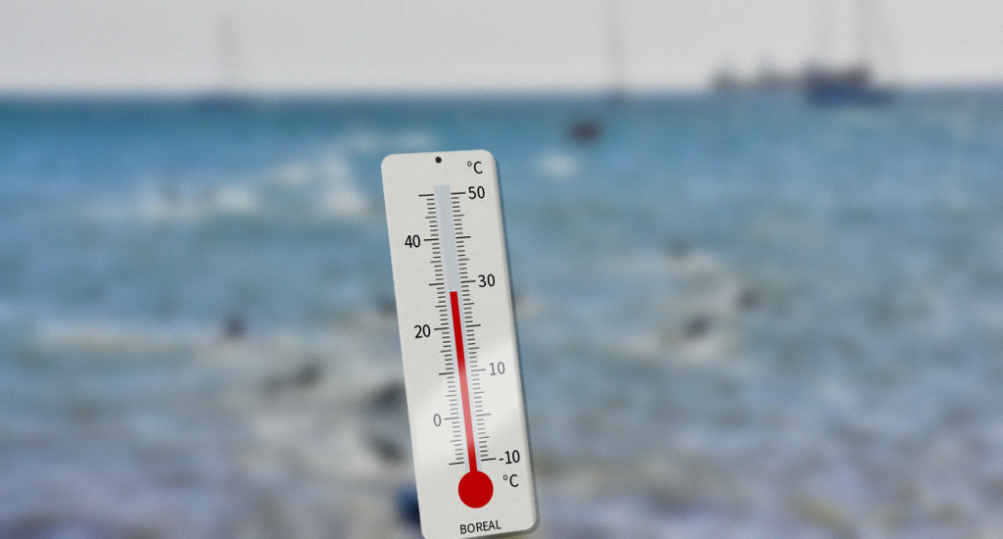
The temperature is 28; °C
